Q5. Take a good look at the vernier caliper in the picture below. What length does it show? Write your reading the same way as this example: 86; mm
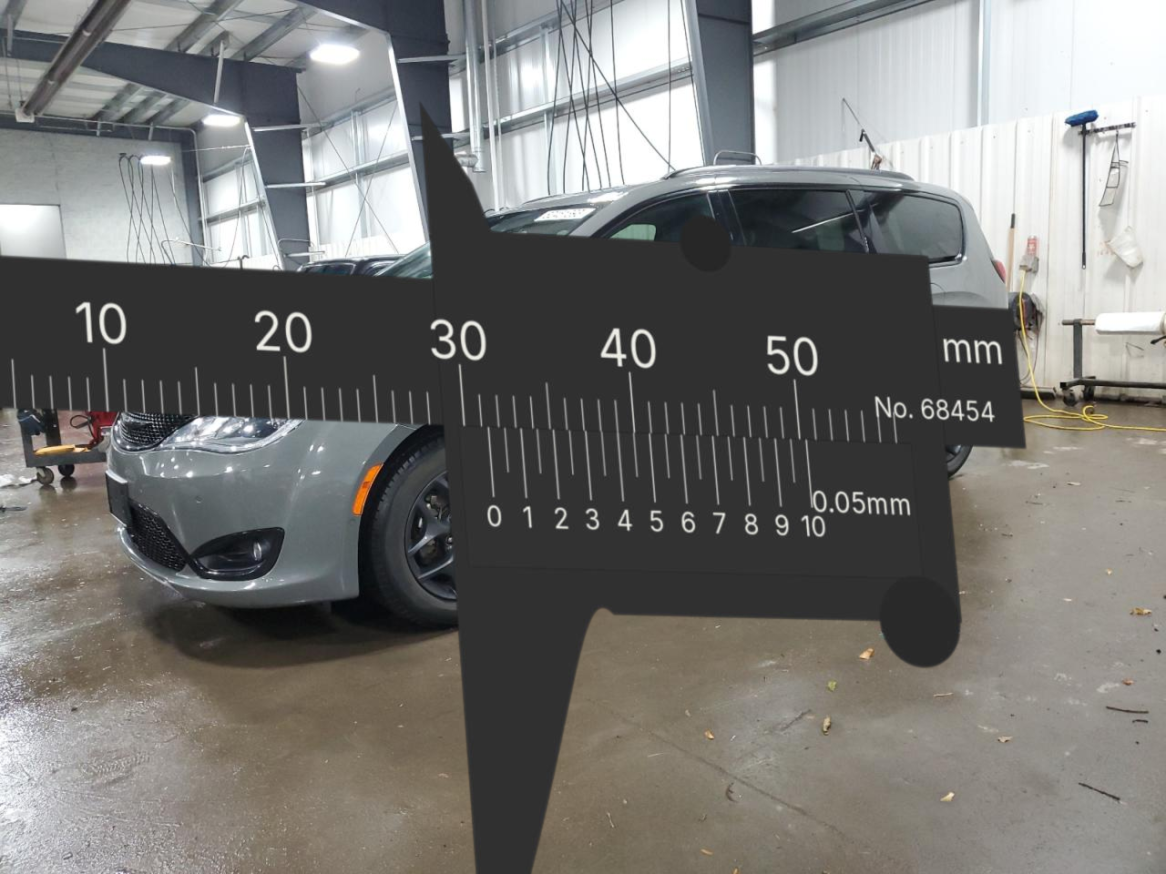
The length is 31.4; mm
